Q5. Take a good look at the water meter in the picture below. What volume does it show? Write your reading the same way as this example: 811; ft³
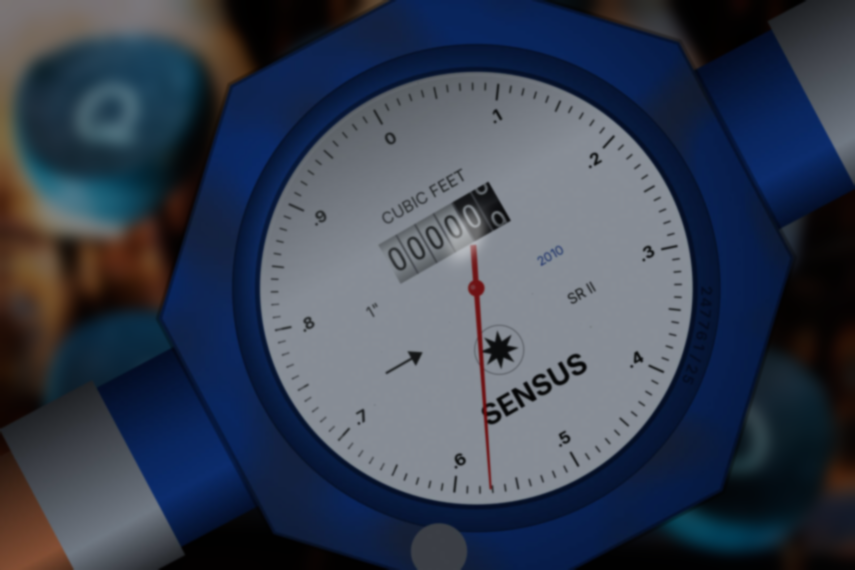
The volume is 8.57; ft³
